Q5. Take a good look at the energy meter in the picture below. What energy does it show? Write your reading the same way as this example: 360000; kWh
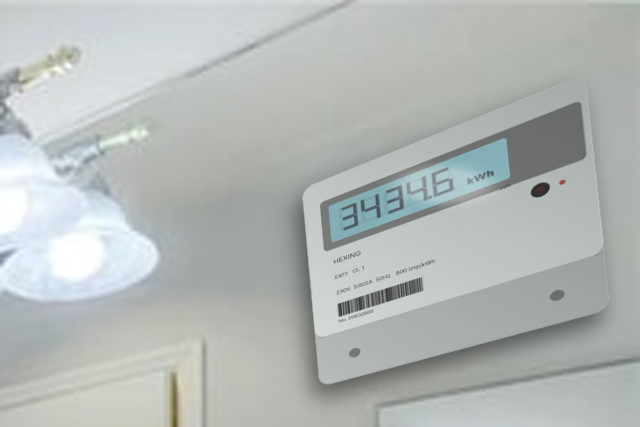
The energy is 3434.6; kWh
